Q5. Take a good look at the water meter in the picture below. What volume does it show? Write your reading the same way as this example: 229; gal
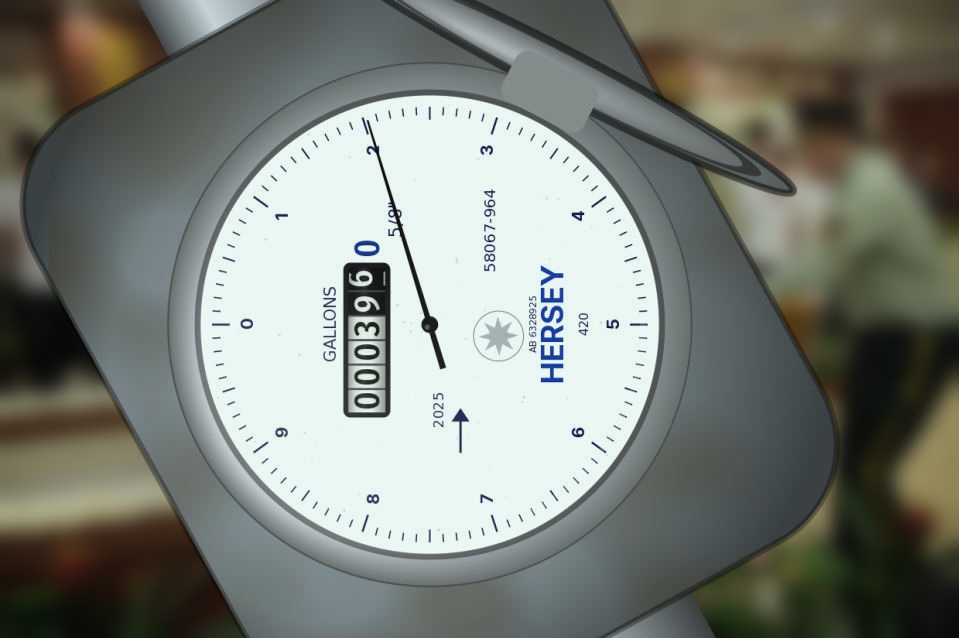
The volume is 3962.0; gal
